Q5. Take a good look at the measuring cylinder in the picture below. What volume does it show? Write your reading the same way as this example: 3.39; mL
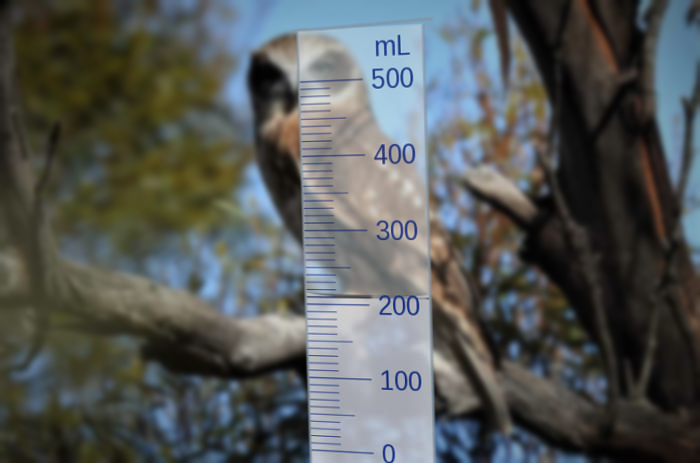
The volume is 210; mL
